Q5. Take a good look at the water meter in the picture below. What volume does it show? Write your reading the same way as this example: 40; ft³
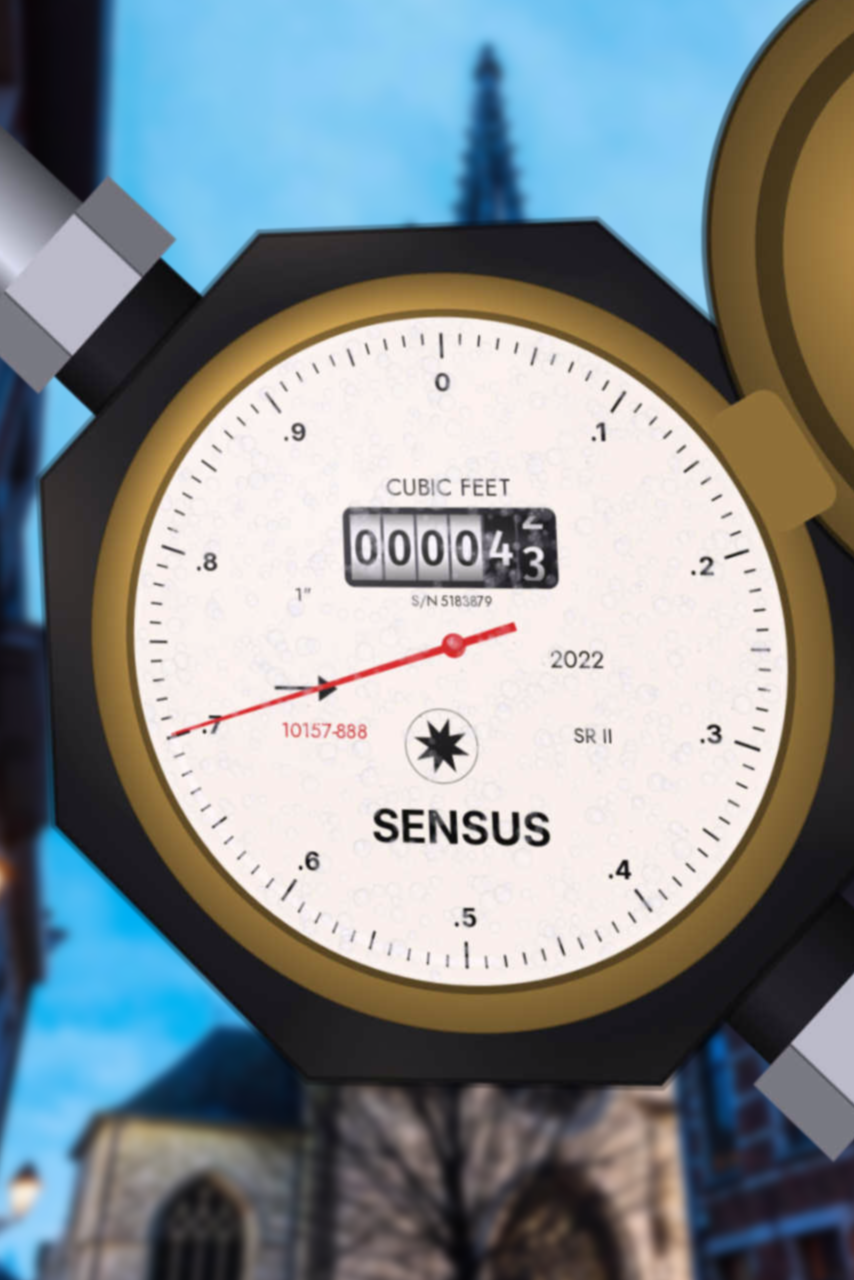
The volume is 42.70; ft³
